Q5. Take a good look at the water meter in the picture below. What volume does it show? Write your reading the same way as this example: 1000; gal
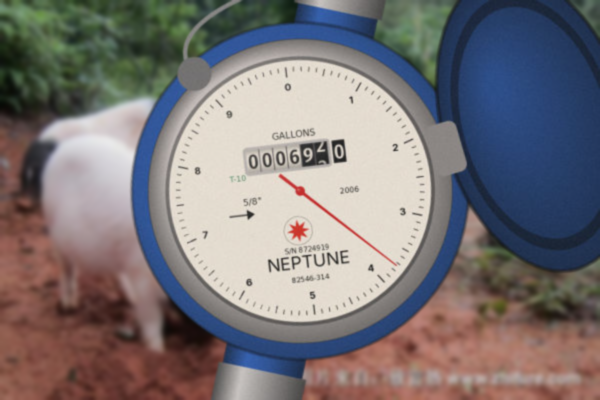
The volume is 6923.7; gal
